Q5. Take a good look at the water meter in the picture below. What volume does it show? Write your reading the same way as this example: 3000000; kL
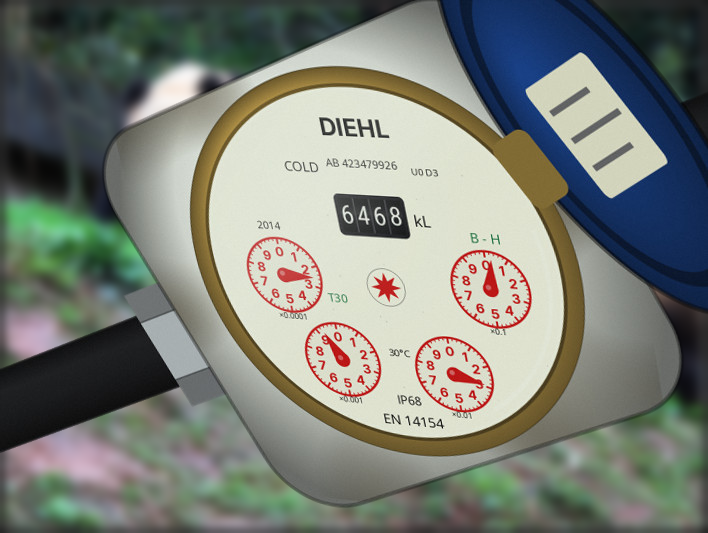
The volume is 6468.0292; kL
